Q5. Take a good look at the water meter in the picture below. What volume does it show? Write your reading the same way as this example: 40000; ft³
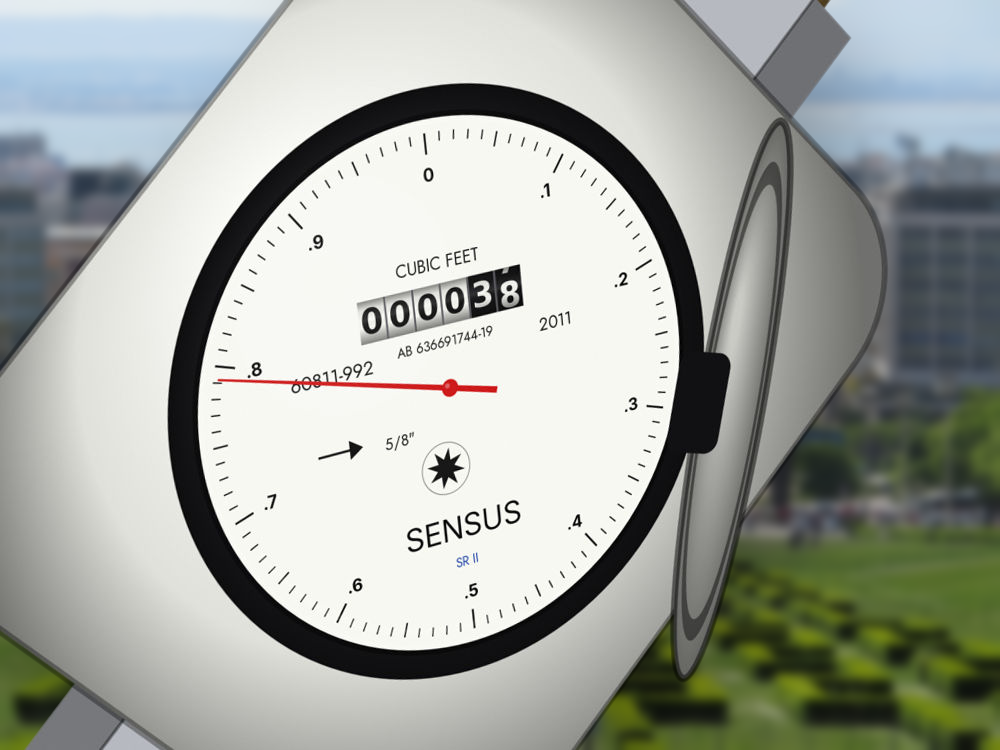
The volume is 37.79; ft³
